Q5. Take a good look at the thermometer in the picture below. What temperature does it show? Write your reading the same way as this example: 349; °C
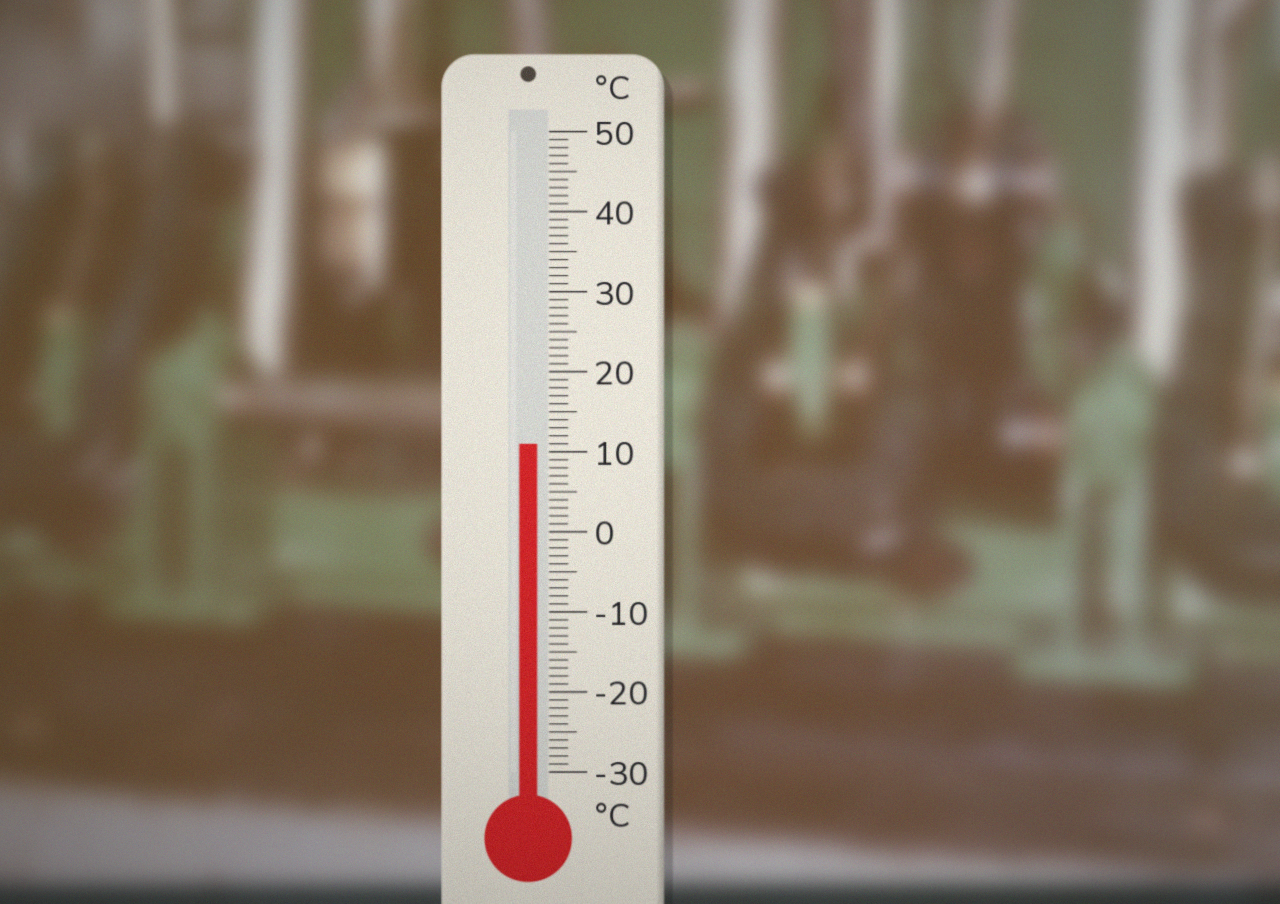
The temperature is 11; °C
